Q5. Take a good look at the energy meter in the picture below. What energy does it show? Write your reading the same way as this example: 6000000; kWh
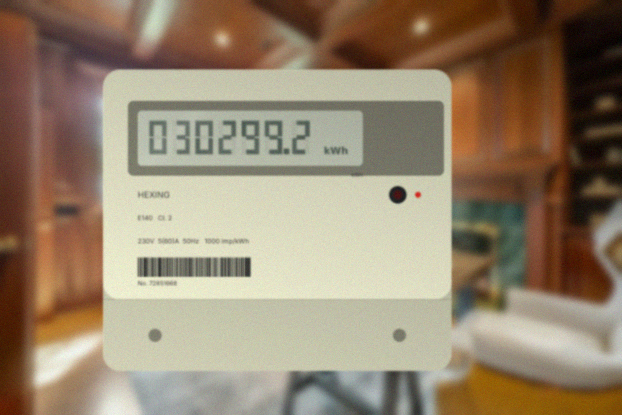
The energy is 30299.2; kWh
